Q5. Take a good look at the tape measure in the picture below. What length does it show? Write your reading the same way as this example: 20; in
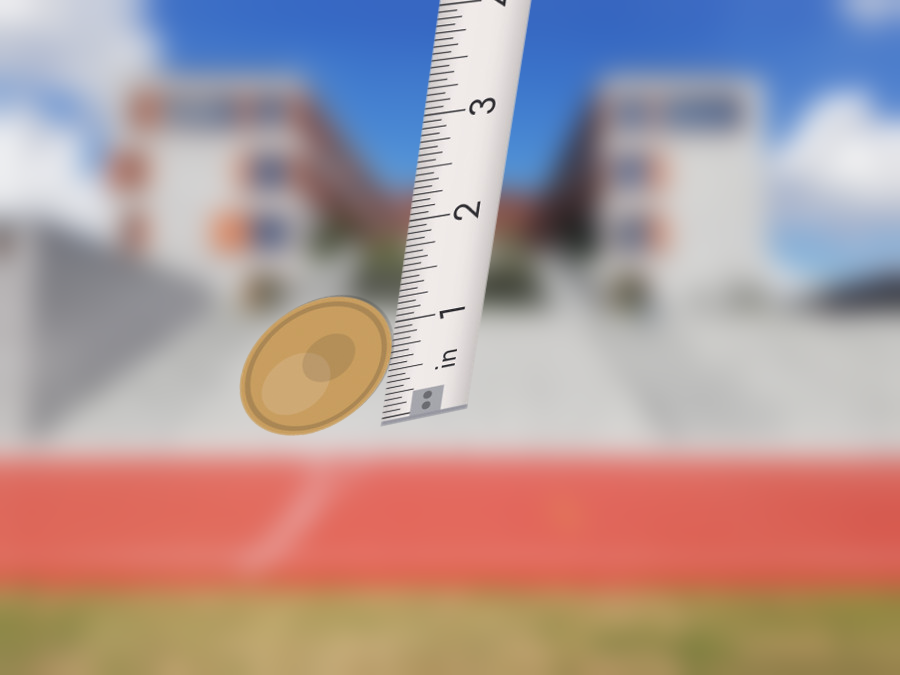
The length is 1.375; in
